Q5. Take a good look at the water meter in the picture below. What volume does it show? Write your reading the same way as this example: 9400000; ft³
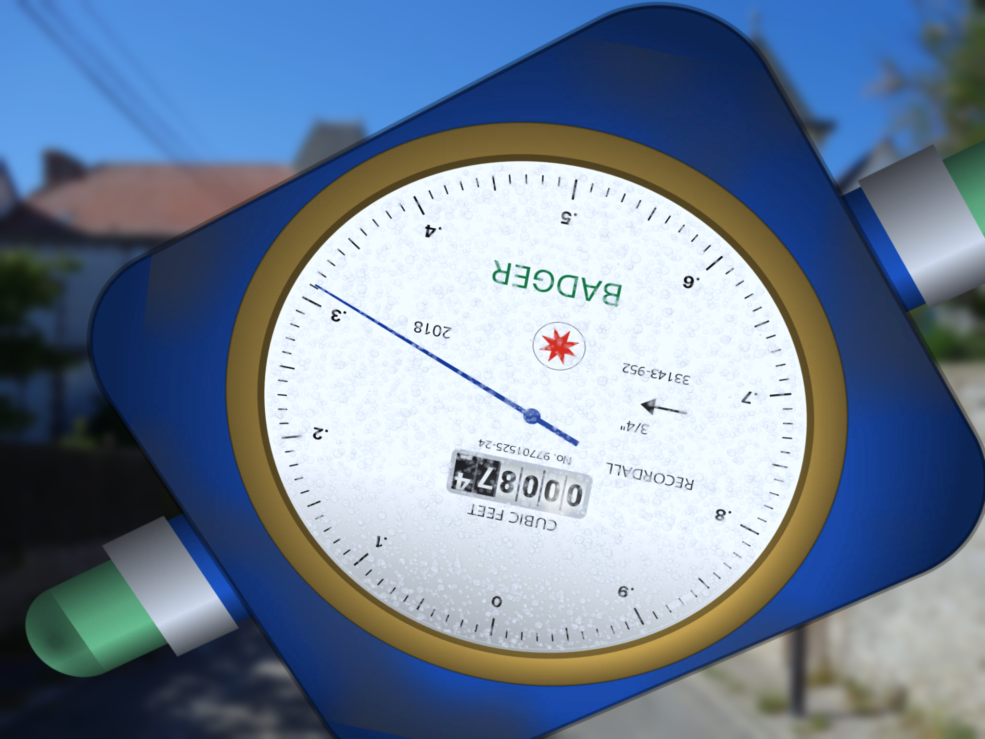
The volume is 874.31; ft³
